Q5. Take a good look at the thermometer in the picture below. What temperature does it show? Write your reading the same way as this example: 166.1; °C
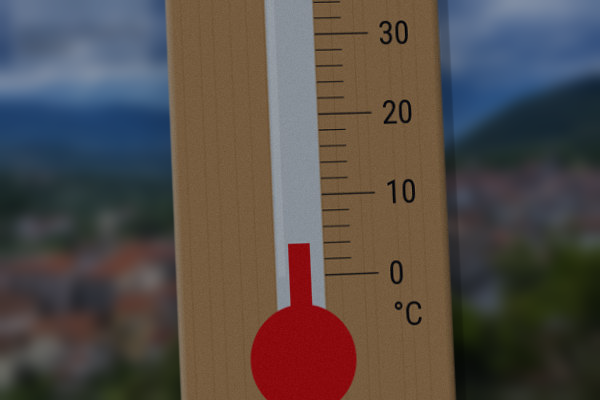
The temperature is 4; °C
